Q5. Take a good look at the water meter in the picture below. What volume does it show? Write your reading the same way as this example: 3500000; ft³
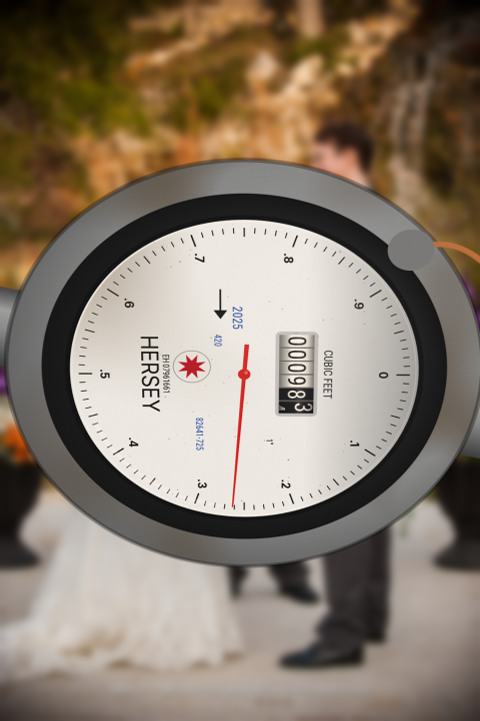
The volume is 983.26; ft³
